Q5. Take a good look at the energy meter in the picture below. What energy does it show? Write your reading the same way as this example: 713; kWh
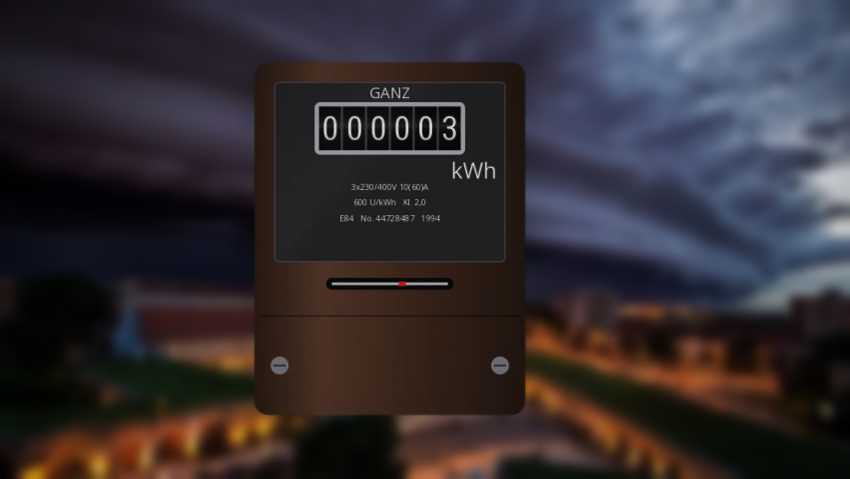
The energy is 3; kWh
